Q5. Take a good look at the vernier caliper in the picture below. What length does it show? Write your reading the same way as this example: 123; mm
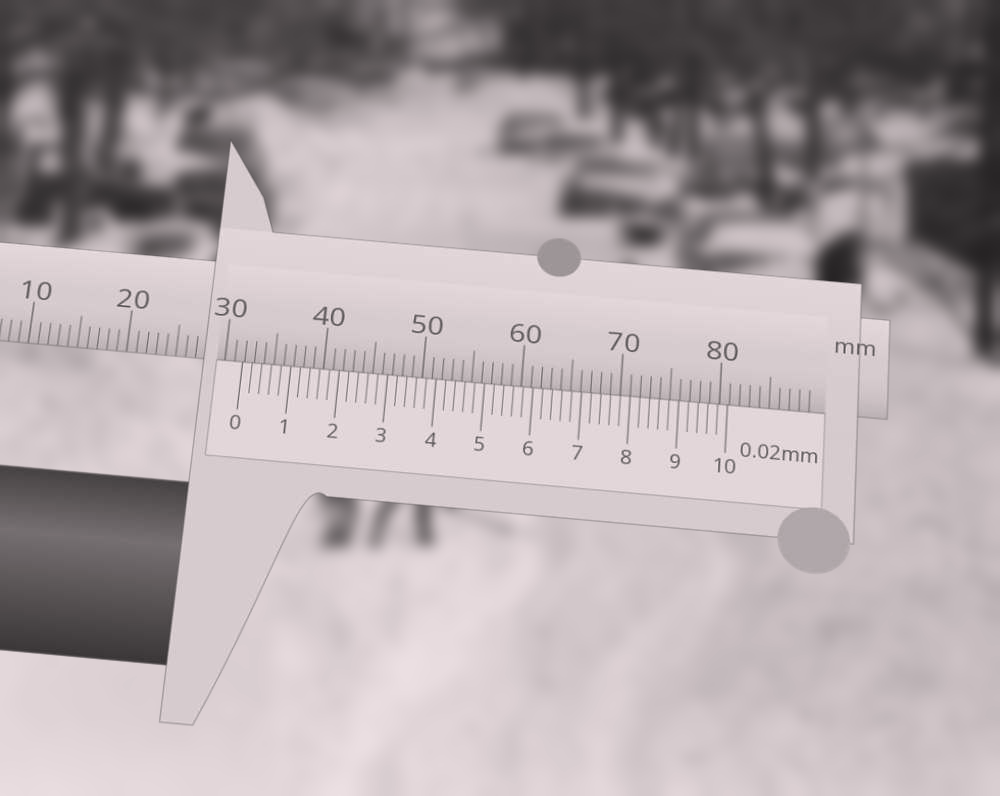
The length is 31.8; mm
